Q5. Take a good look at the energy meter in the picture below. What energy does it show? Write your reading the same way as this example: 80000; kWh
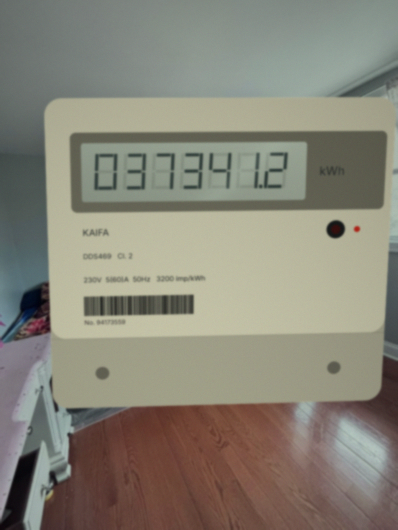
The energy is 37341.2; kWh
